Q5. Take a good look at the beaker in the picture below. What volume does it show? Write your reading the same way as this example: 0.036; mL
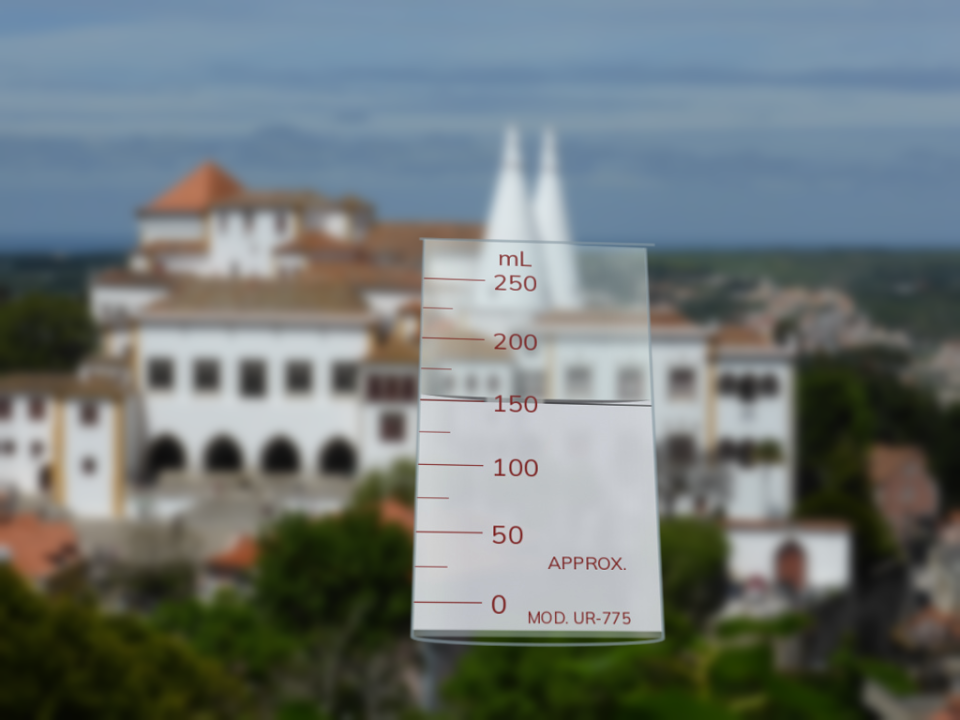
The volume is 150; mL
